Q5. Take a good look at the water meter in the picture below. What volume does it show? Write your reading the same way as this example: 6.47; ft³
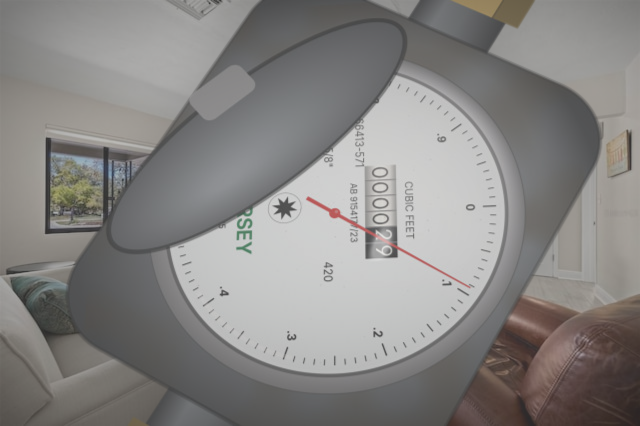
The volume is 29.09; ft³
